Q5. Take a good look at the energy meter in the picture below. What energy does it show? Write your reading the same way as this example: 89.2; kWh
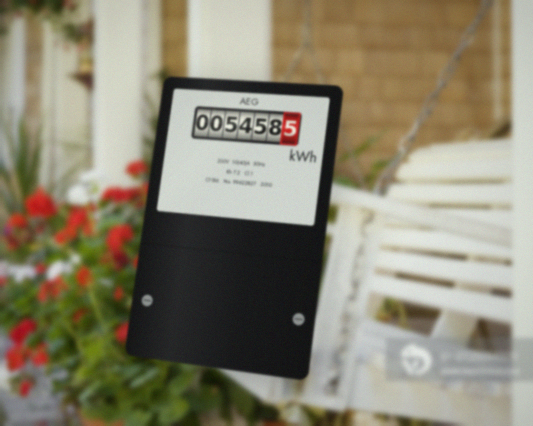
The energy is 5458.5; kWh
